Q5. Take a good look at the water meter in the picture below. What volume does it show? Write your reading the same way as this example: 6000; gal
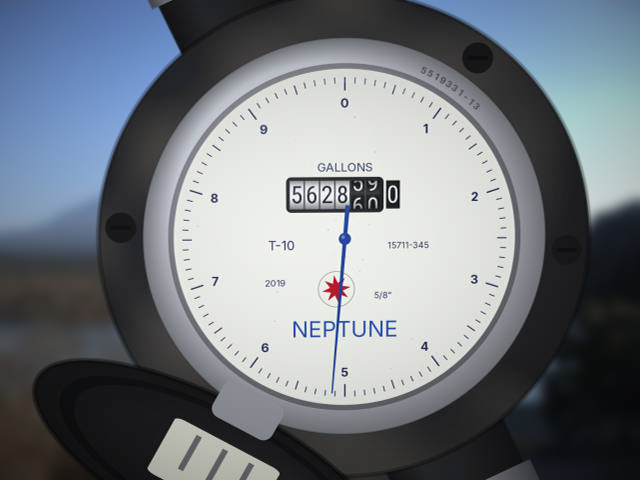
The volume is 5628595.1; gal
